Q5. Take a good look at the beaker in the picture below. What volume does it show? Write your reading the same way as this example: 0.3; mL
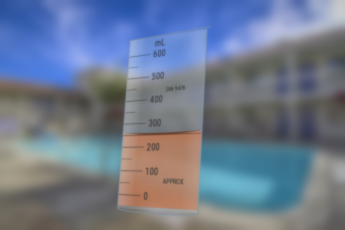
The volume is 250; mL
